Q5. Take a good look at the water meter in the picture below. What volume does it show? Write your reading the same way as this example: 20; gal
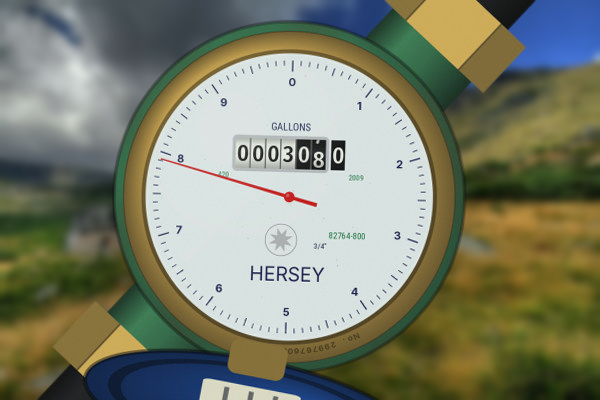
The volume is 3077.9; gal
